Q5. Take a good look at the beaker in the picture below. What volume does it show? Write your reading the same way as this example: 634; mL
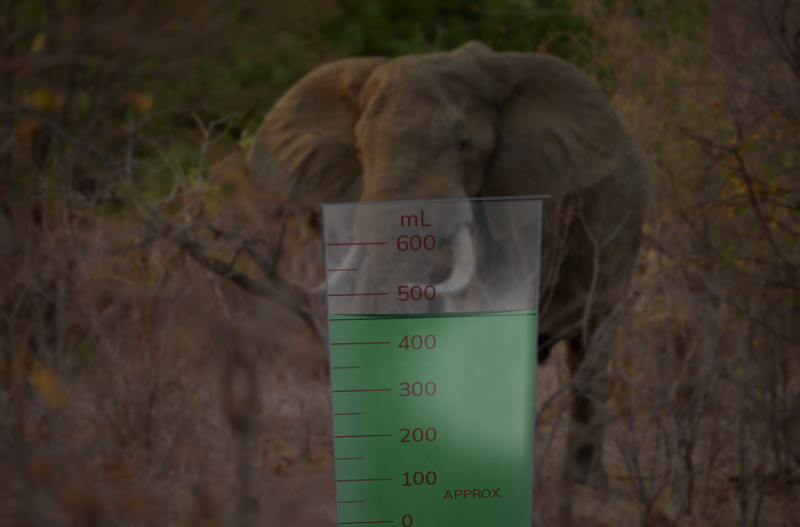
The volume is 450; mL
